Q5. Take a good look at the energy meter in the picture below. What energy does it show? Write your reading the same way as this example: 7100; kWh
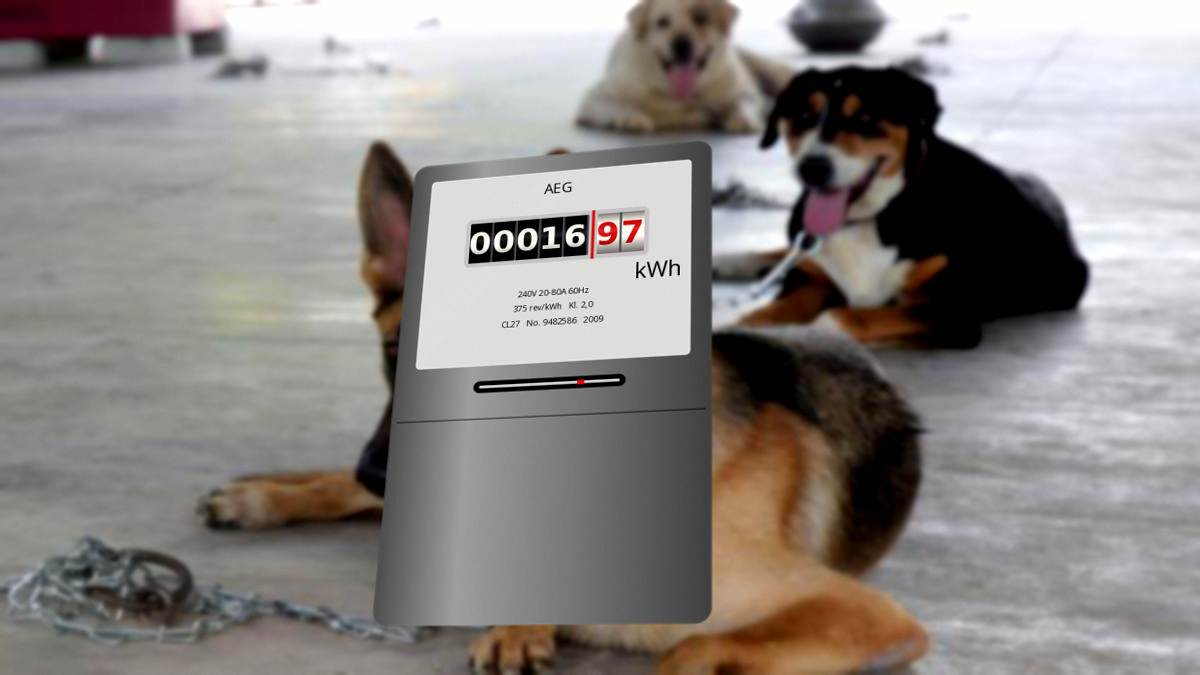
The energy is 16.97; kWh
